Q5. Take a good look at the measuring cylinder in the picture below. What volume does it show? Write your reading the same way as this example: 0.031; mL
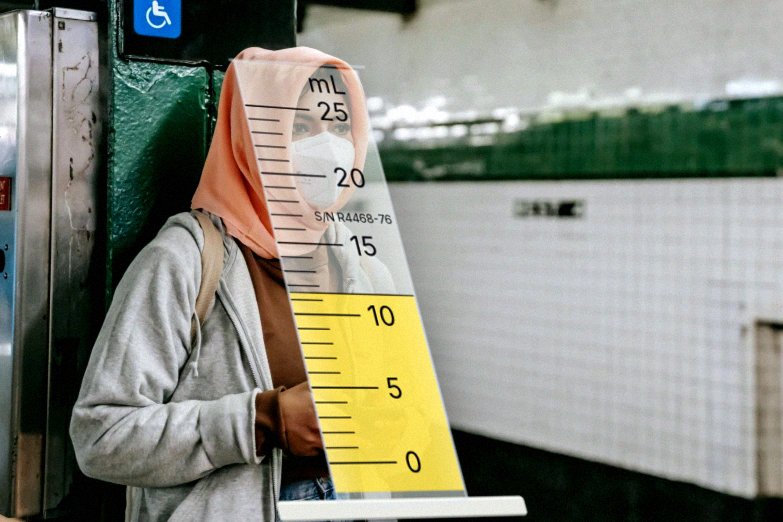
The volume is 11.5; mL
